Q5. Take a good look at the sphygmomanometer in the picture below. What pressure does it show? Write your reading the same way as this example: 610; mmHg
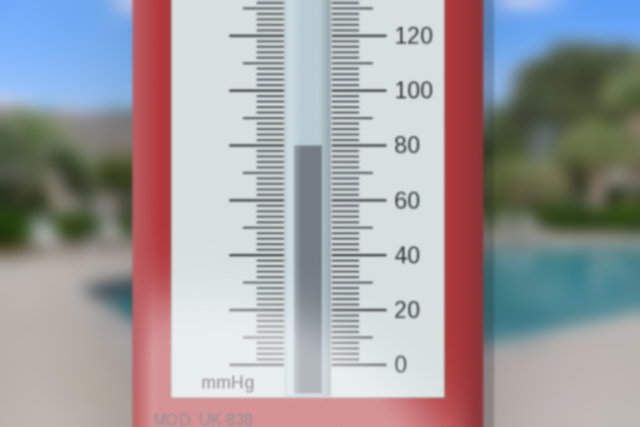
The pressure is 80; mmHg
